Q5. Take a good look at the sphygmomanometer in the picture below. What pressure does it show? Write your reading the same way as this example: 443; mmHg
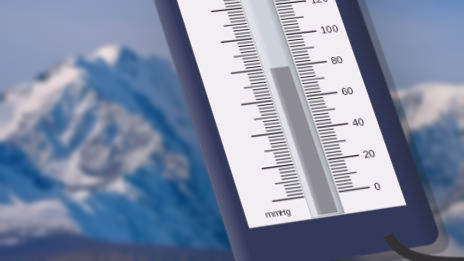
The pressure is 80; mmHg
